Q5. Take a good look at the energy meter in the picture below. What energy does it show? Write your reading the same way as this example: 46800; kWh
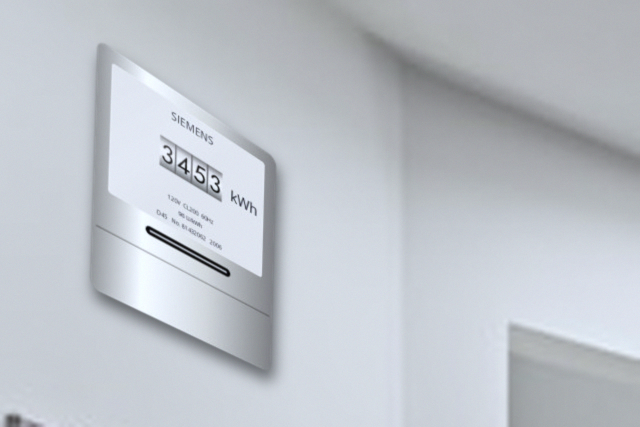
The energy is 3453; kWh
